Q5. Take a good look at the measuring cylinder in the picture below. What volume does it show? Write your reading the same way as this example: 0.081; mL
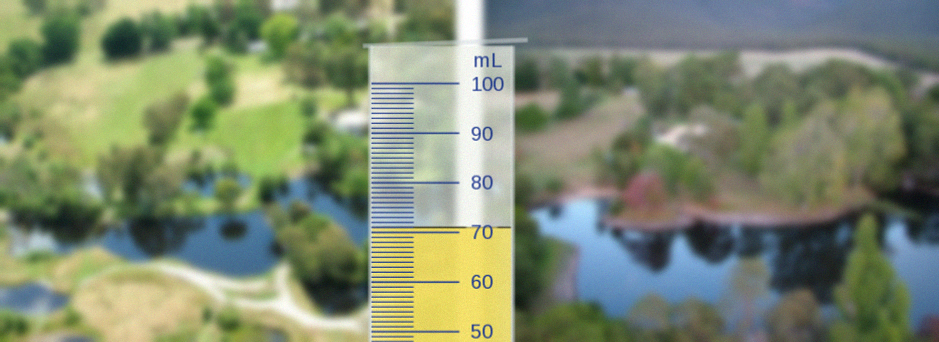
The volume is 71; mL
